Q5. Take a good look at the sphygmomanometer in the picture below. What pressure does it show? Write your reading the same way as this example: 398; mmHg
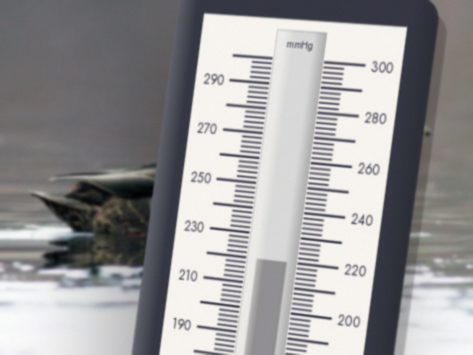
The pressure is 220; mmHg
